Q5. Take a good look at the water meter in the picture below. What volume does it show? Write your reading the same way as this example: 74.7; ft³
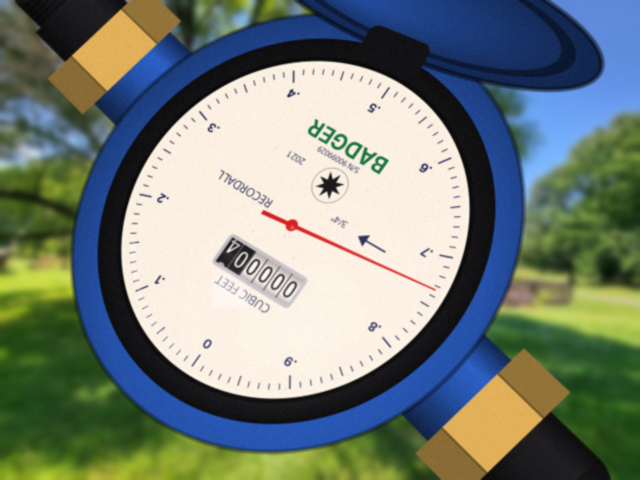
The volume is 3.73; ft³
